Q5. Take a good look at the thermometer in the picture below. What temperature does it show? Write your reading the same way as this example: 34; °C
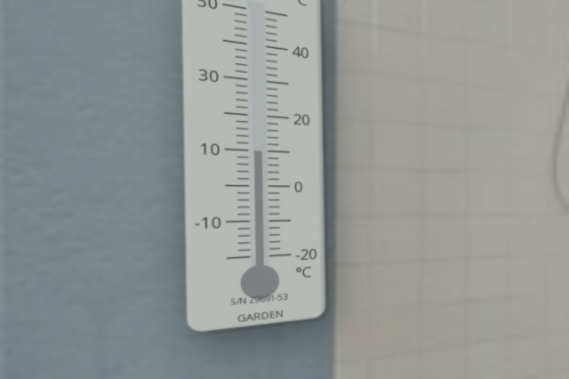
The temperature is 10; °C
